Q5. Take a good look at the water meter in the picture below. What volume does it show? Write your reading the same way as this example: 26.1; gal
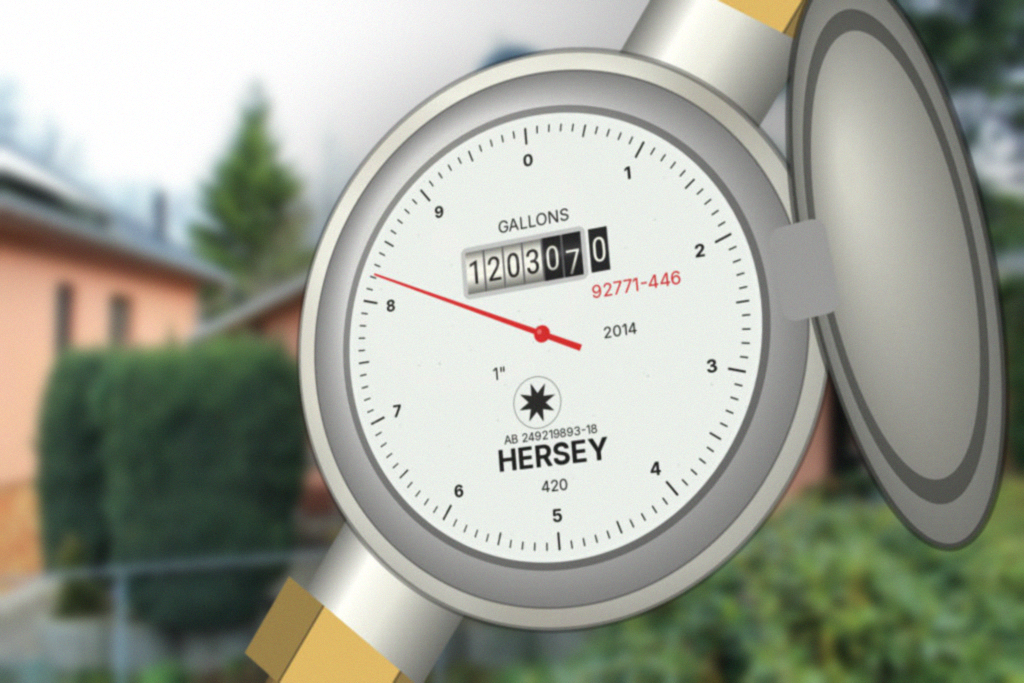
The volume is 1203068.2; gal
